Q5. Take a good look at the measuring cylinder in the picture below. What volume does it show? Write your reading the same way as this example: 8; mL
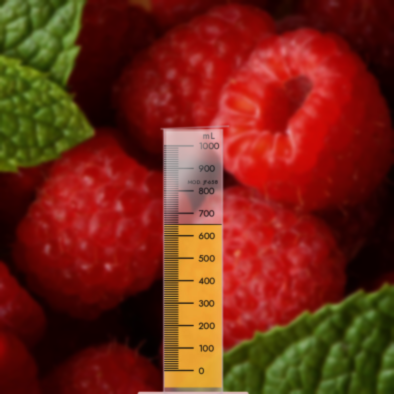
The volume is 650; mL
